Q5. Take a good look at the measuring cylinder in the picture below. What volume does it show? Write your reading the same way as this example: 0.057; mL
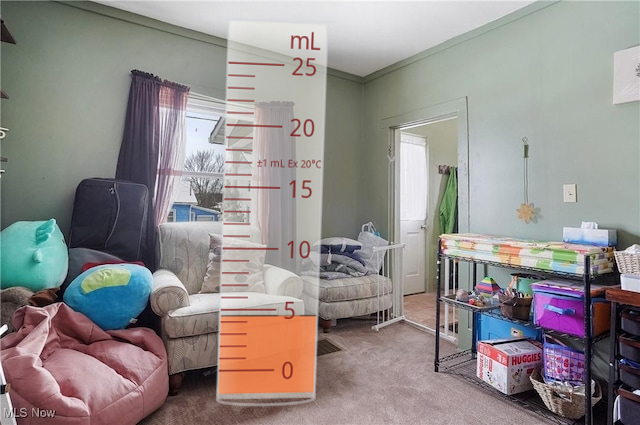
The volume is 4.5; mL
